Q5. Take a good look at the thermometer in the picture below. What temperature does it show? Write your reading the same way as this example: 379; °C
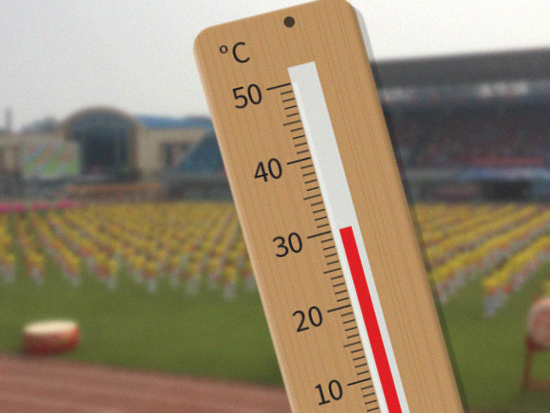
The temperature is 30; °C
